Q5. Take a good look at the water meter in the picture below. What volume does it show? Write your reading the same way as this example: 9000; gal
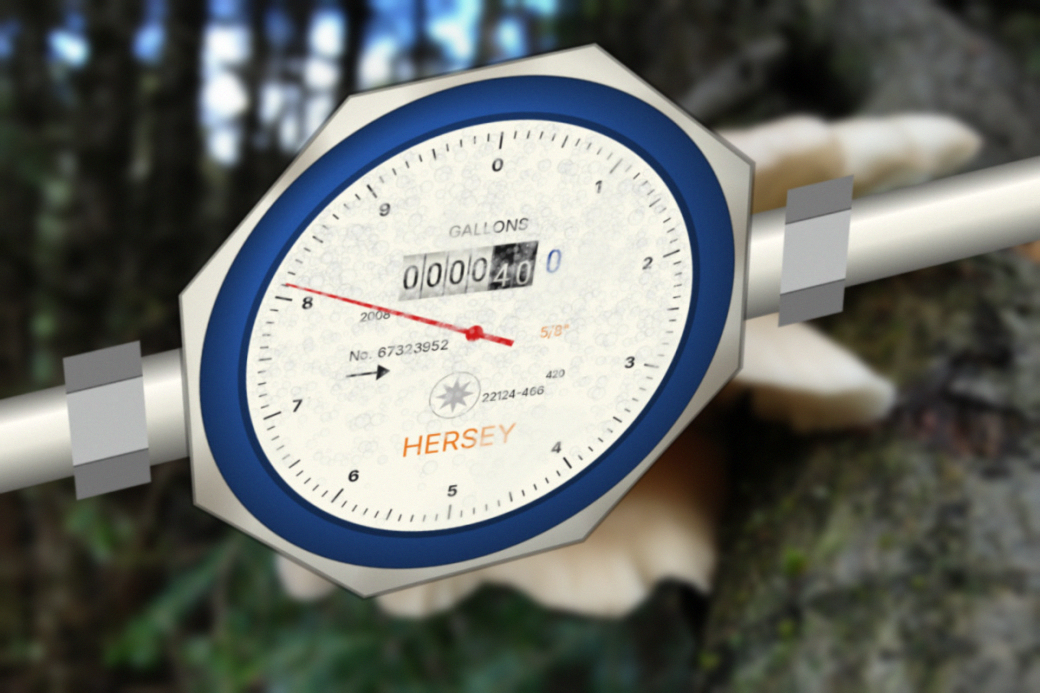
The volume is 398.1; gal
